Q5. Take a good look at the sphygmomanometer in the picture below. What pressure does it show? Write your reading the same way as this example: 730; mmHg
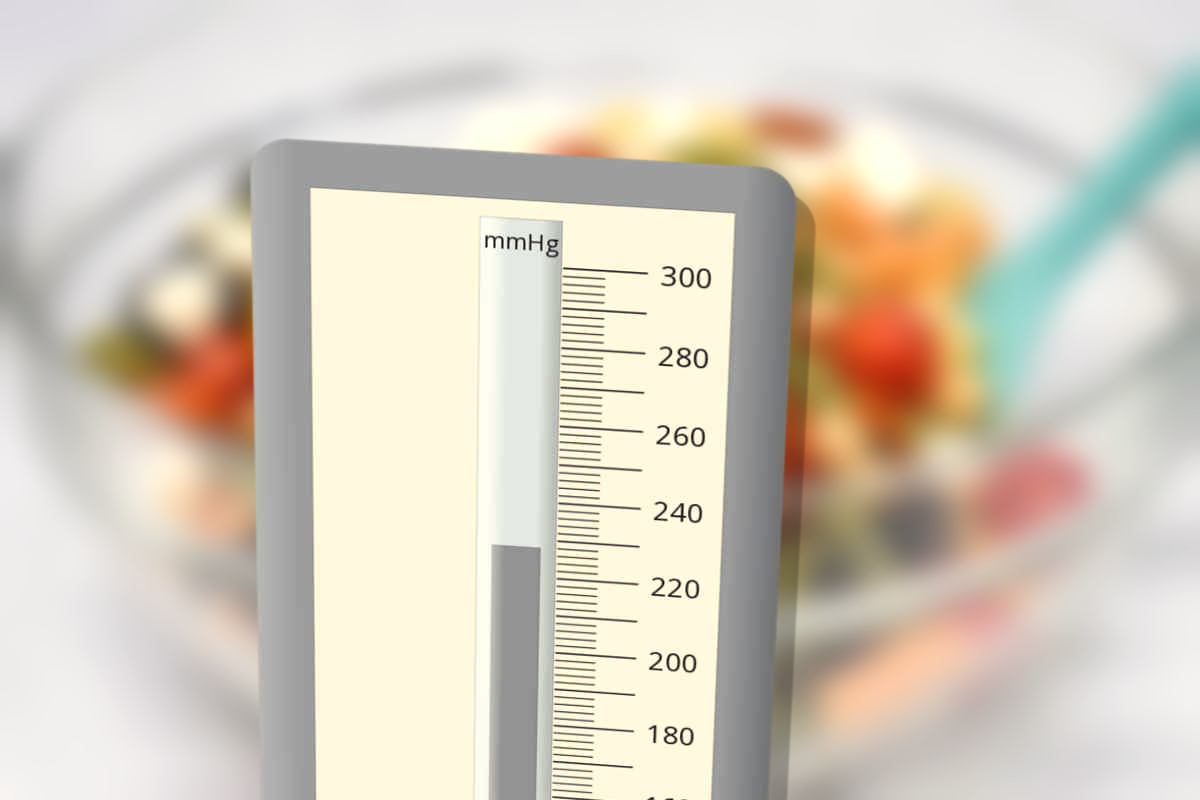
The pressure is 228; mmHg
